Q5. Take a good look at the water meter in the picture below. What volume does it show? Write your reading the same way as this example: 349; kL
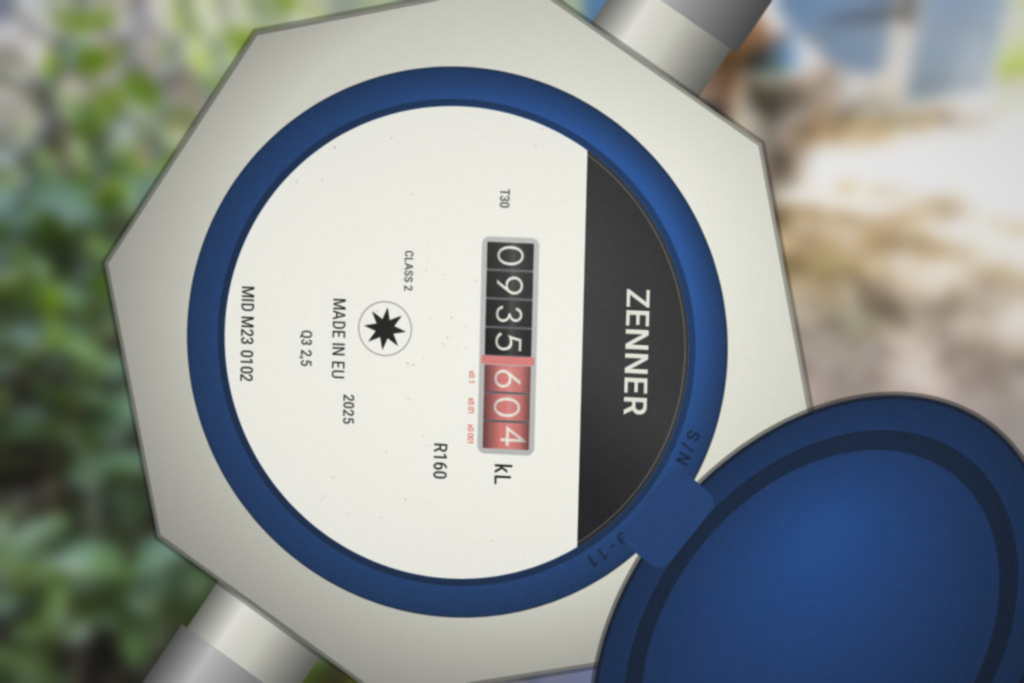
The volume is 935.604; kL
